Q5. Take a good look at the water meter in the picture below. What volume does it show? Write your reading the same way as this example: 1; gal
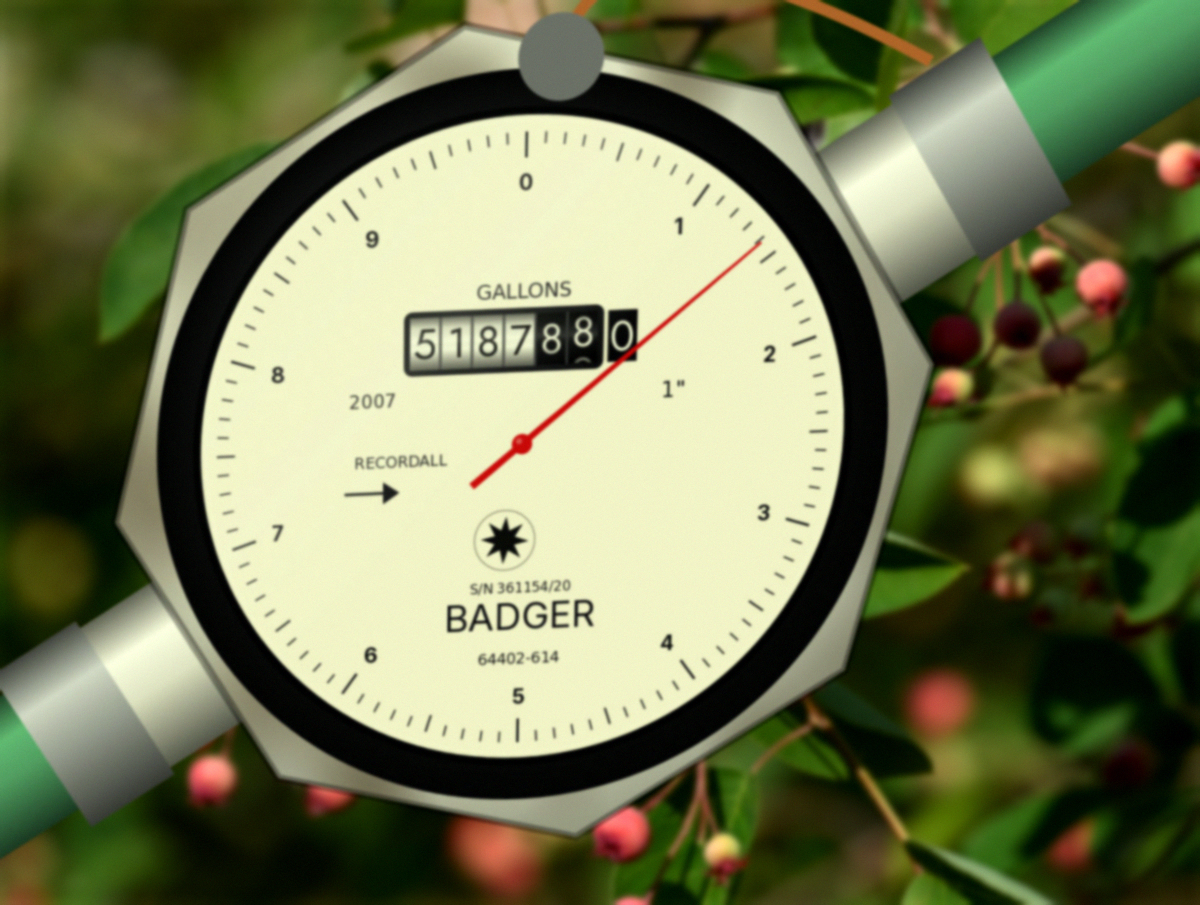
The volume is 5187881.4; gal
